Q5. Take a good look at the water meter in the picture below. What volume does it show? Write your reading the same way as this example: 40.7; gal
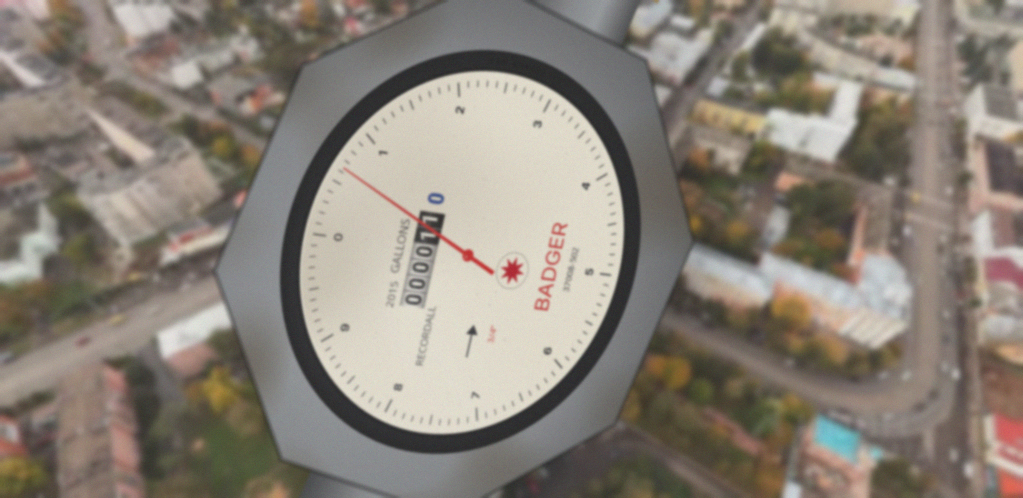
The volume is 110.6; gal
